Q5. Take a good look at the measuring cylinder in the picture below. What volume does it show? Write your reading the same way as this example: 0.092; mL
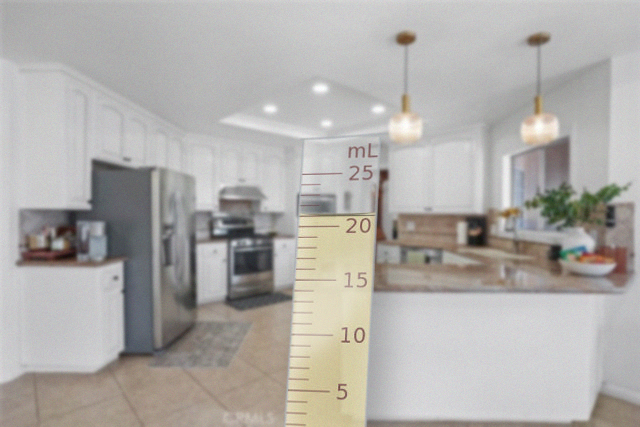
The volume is 21; mL
